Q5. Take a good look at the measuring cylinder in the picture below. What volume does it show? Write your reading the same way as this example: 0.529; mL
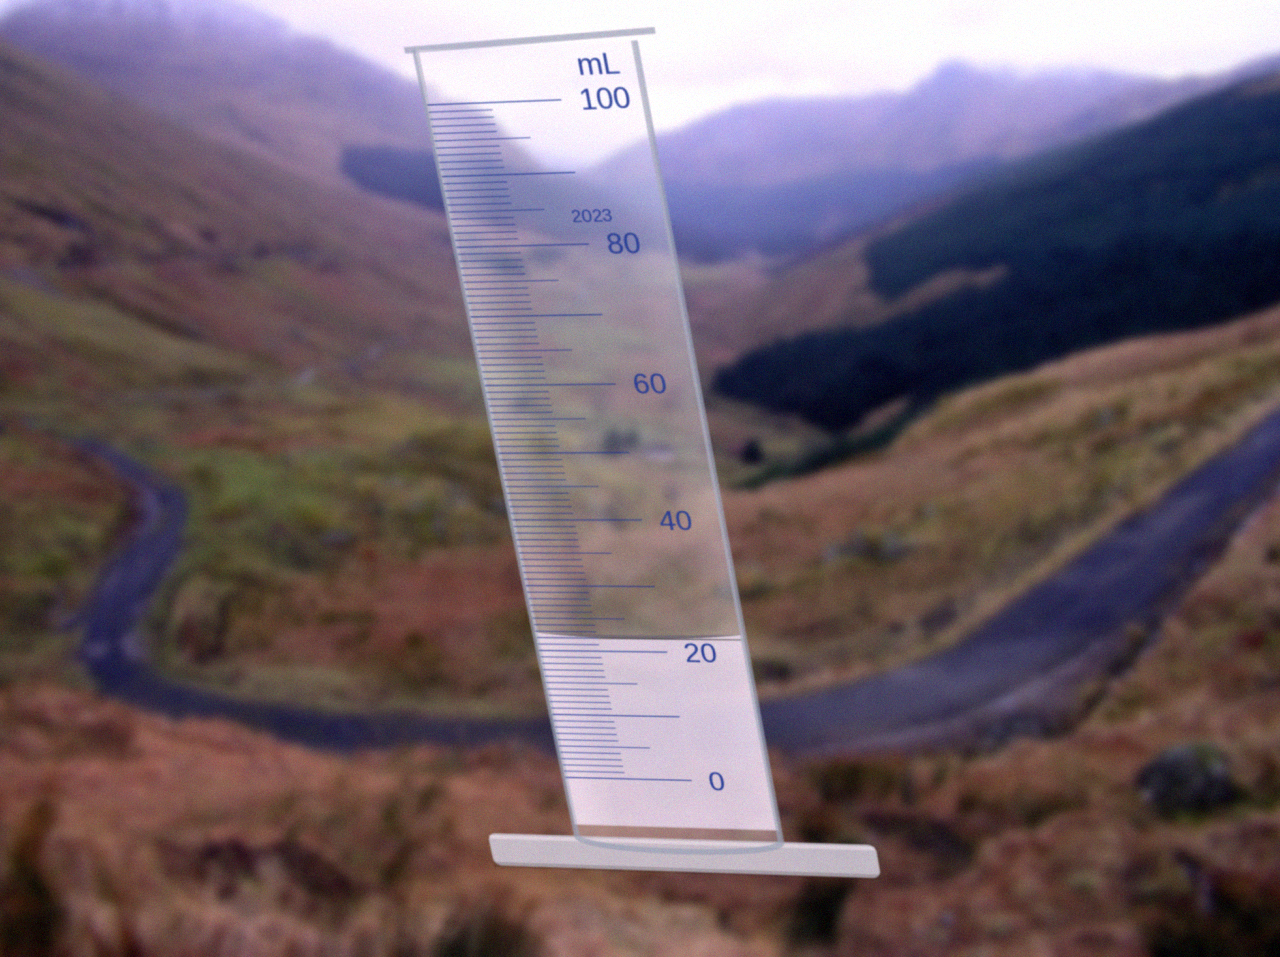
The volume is 22; mL
